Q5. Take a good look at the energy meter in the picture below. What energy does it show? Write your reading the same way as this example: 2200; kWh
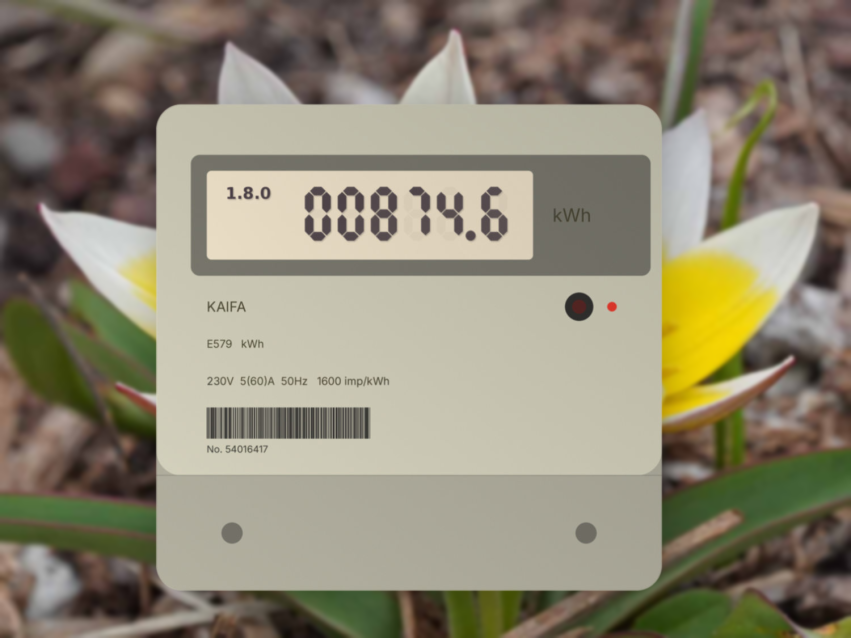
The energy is 874.6; kWh
